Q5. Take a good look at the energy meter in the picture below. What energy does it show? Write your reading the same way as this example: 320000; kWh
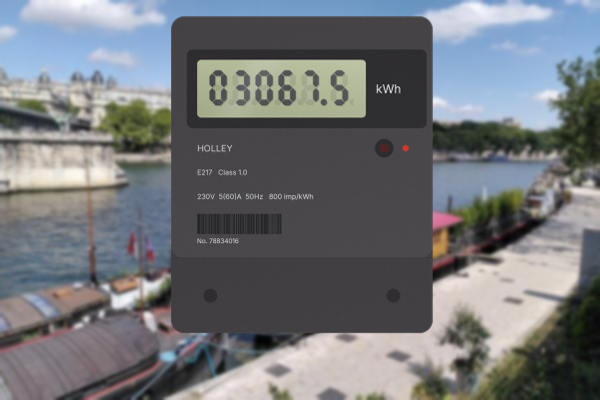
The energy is 3067.5; kWh
